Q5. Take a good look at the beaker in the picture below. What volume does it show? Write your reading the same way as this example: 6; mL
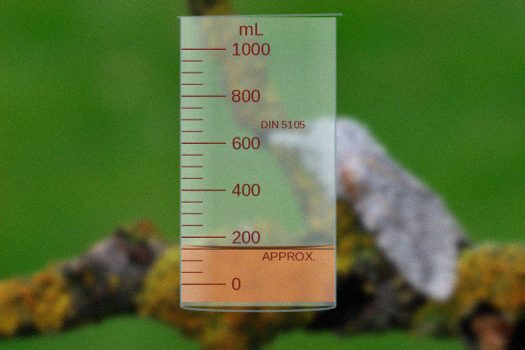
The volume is 150; mL
